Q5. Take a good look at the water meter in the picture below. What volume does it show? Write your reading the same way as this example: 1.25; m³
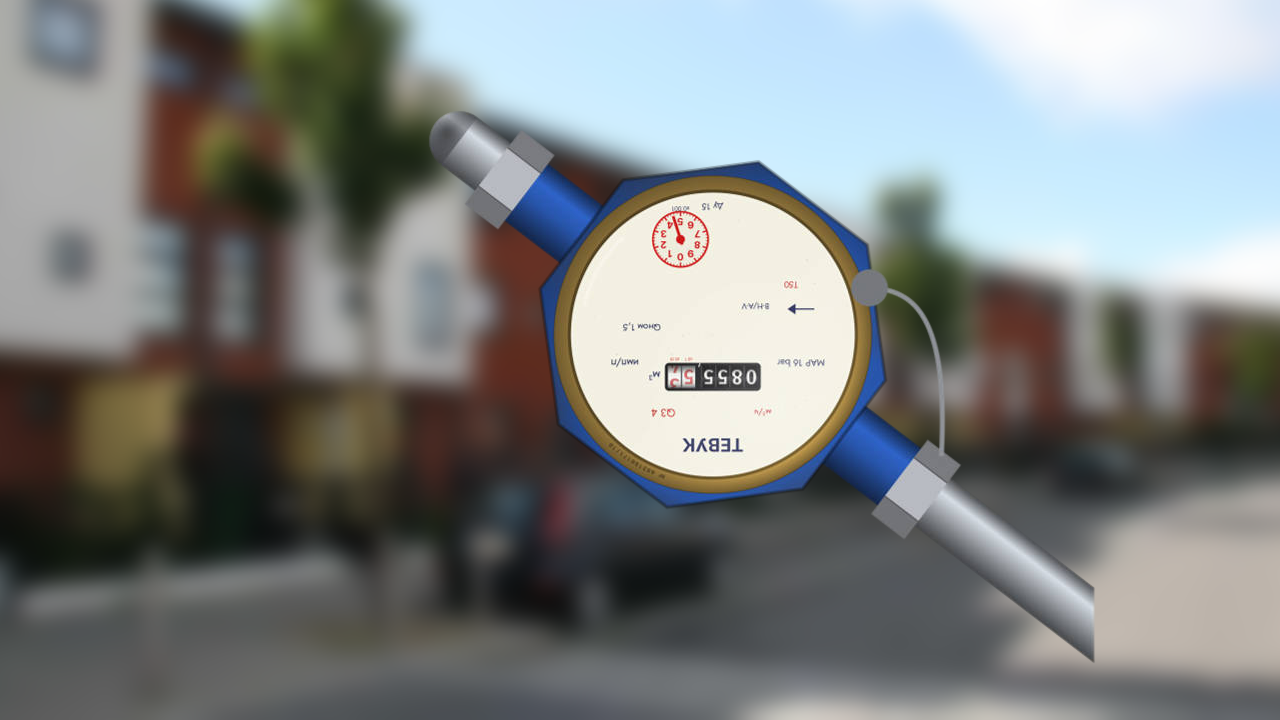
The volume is 855.534; m³
